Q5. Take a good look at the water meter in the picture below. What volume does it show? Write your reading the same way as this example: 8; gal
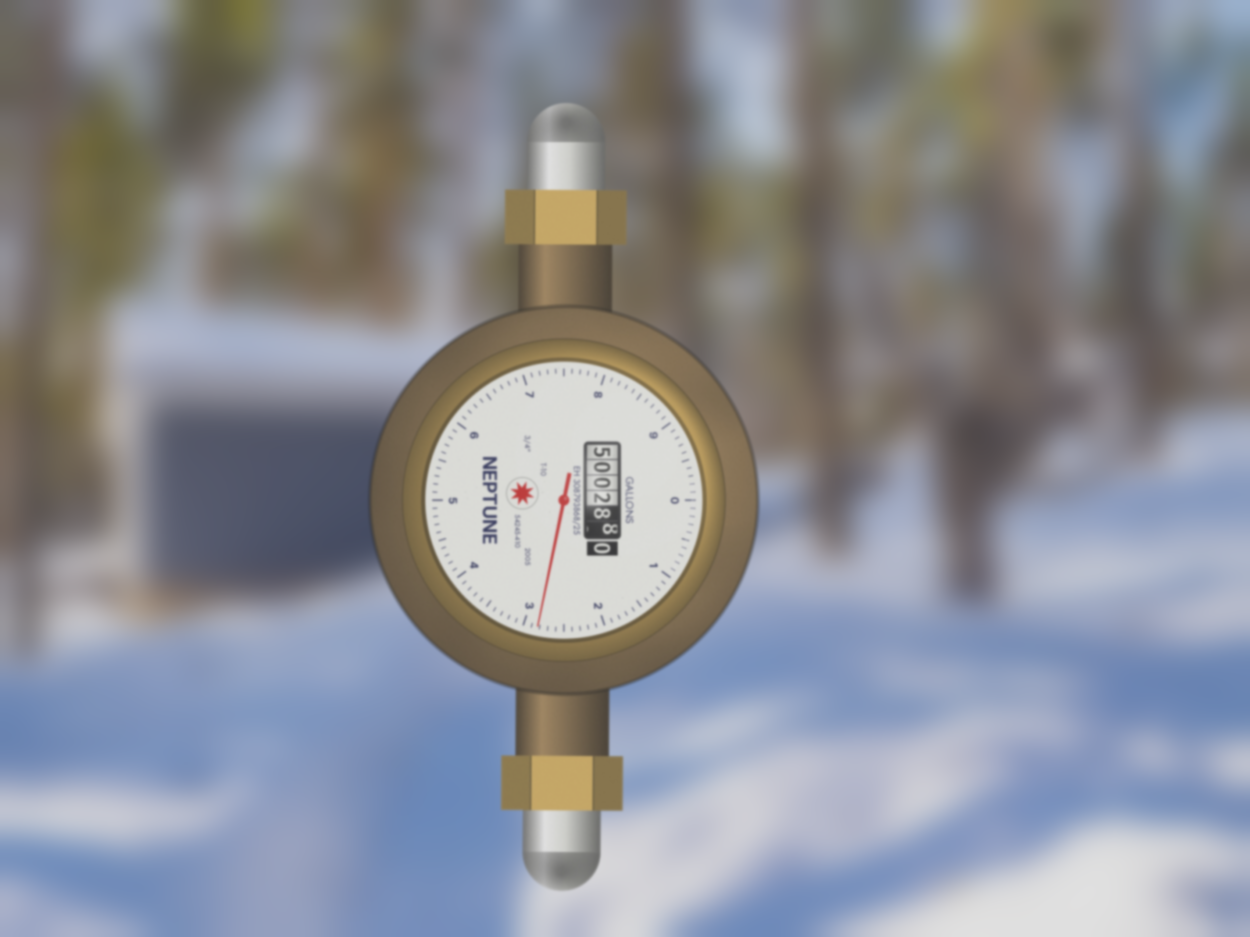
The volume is 5002882.8; gal
